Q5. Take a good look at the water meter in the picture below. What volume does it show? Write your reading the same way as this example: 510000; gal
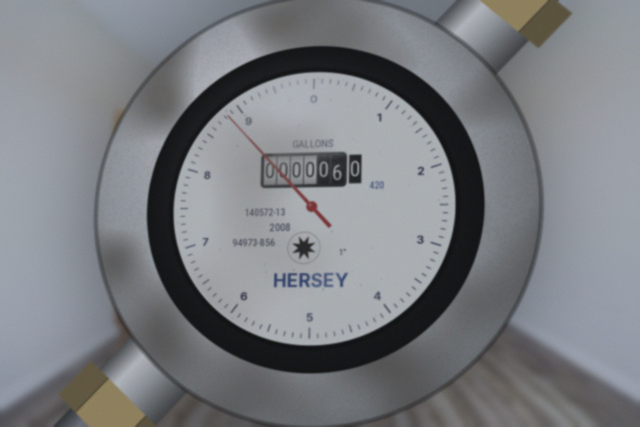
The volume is 58.8; gal
